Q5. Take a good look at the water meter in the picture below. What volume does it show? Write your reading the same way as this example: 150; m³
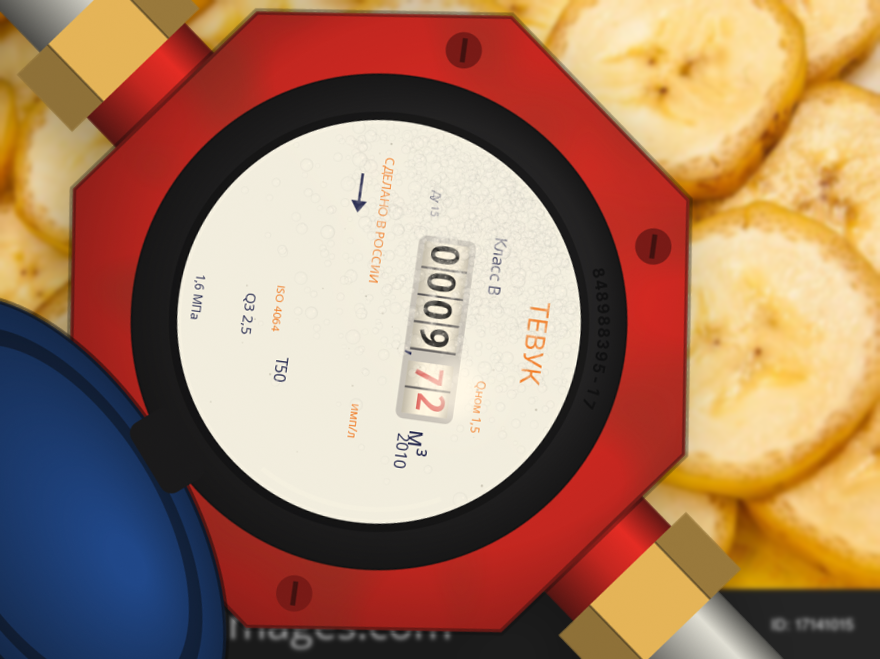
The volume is 9.72; m³
